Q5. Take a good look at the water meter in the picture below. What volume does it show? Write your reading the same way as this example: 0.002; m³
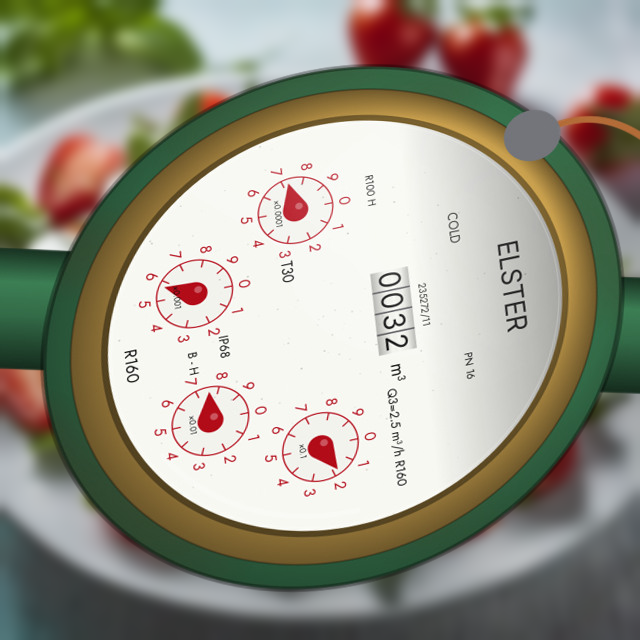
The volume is 32.1757; m³
